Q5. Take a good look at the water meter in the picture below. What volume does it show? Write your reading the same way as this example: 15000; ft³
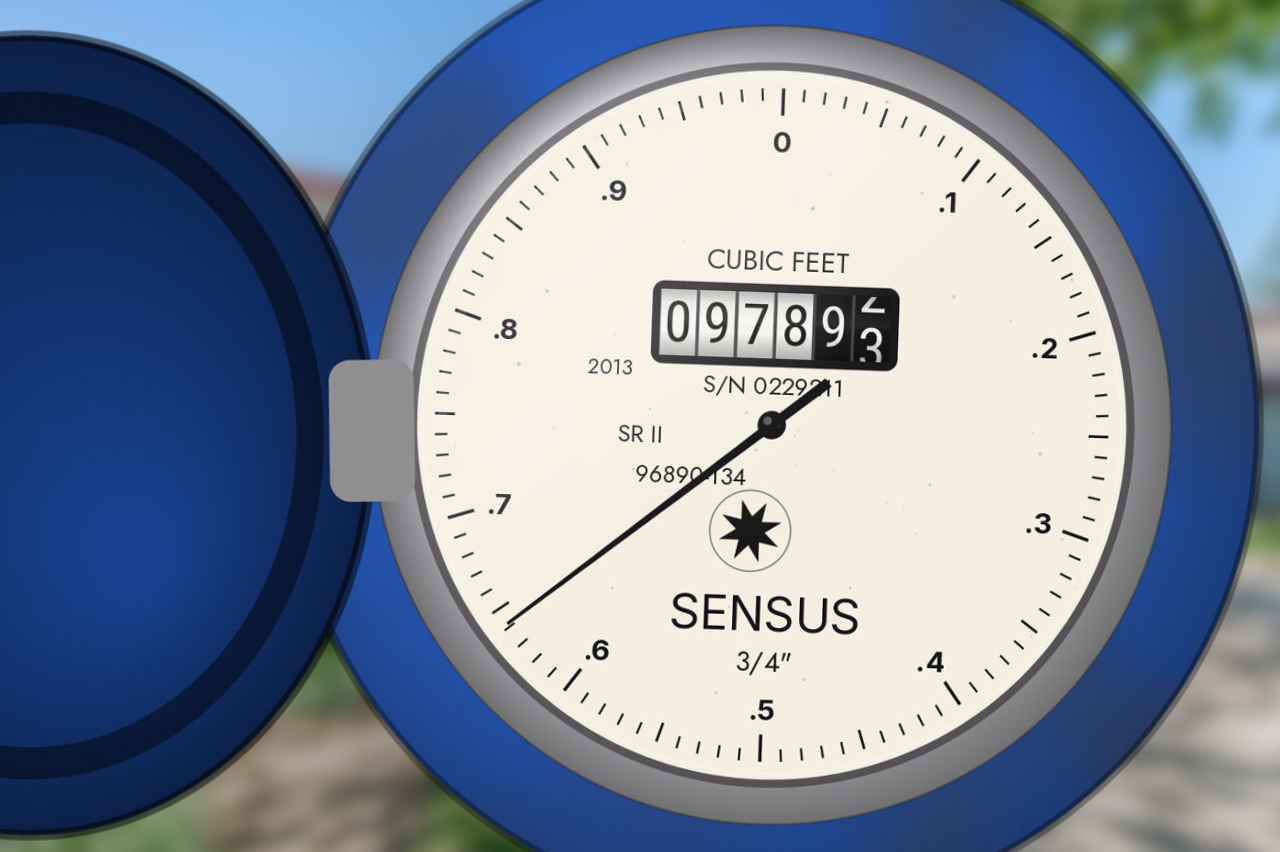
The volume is 97892.64; ft³
